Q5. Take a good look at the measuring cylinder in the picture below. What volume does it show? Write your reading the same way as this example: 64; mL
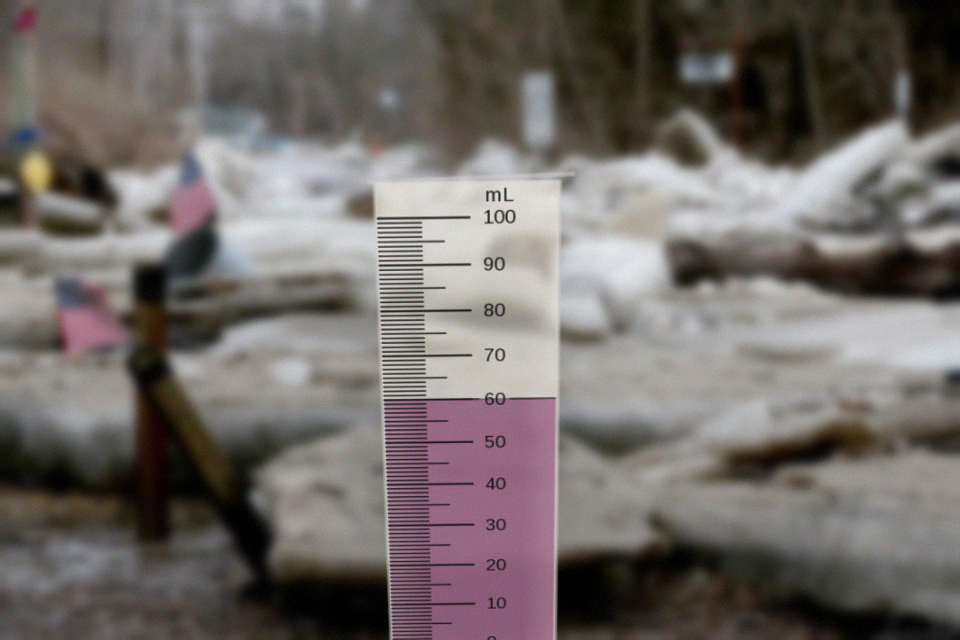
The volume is 60; mL
